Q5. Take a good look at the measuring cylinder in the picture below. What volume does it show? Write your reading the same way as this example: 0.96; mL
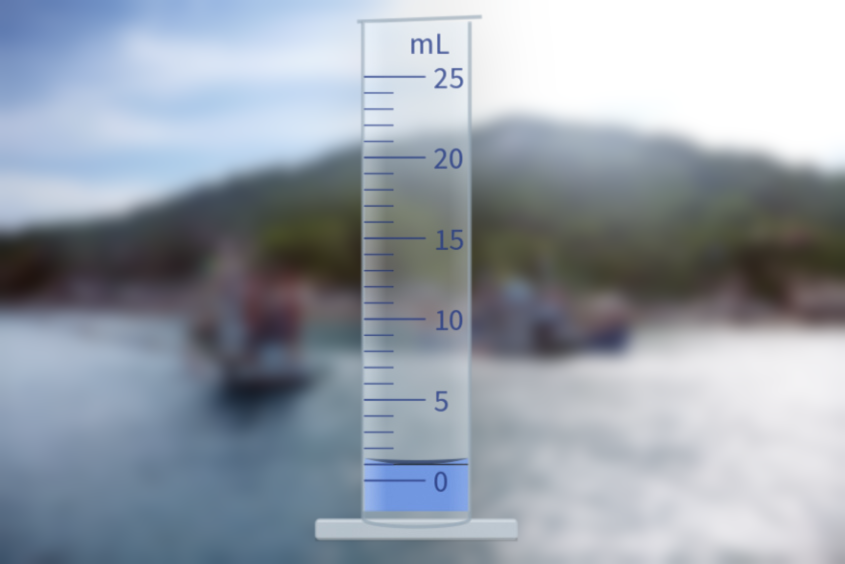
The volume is 1; mL
